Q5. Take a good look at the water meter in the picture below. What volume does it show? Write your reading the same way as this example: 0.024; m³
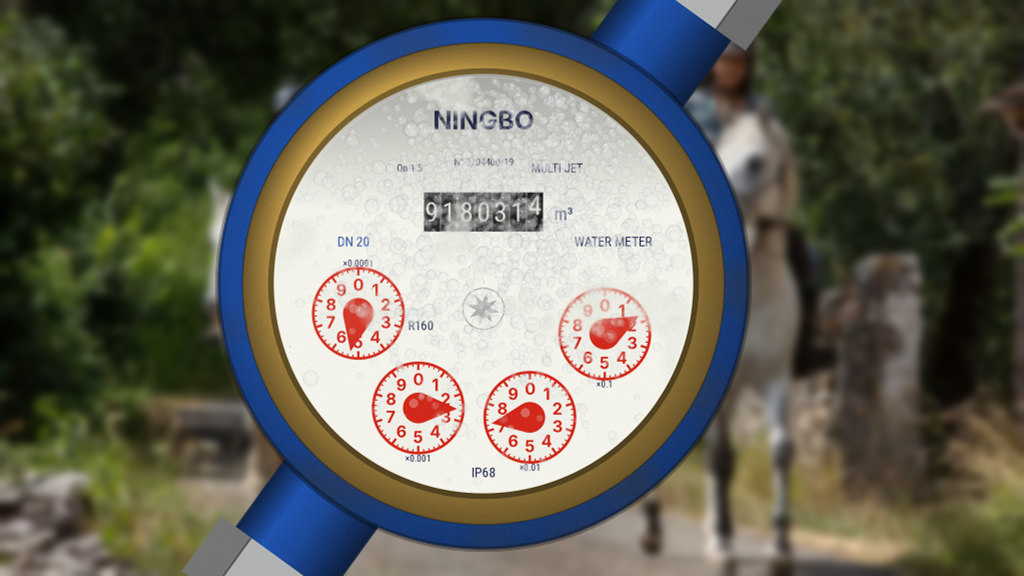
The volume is 9180314.1725; m³
